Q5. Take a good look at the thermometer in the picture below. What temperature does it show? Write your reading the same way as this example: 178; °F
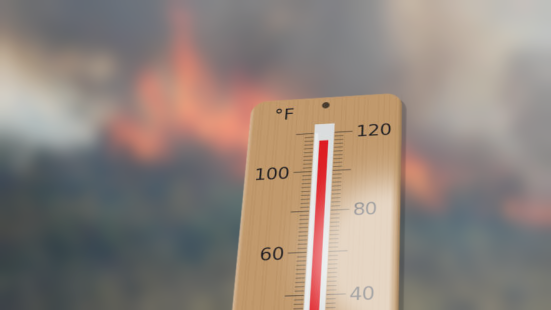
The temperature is 116; °F
